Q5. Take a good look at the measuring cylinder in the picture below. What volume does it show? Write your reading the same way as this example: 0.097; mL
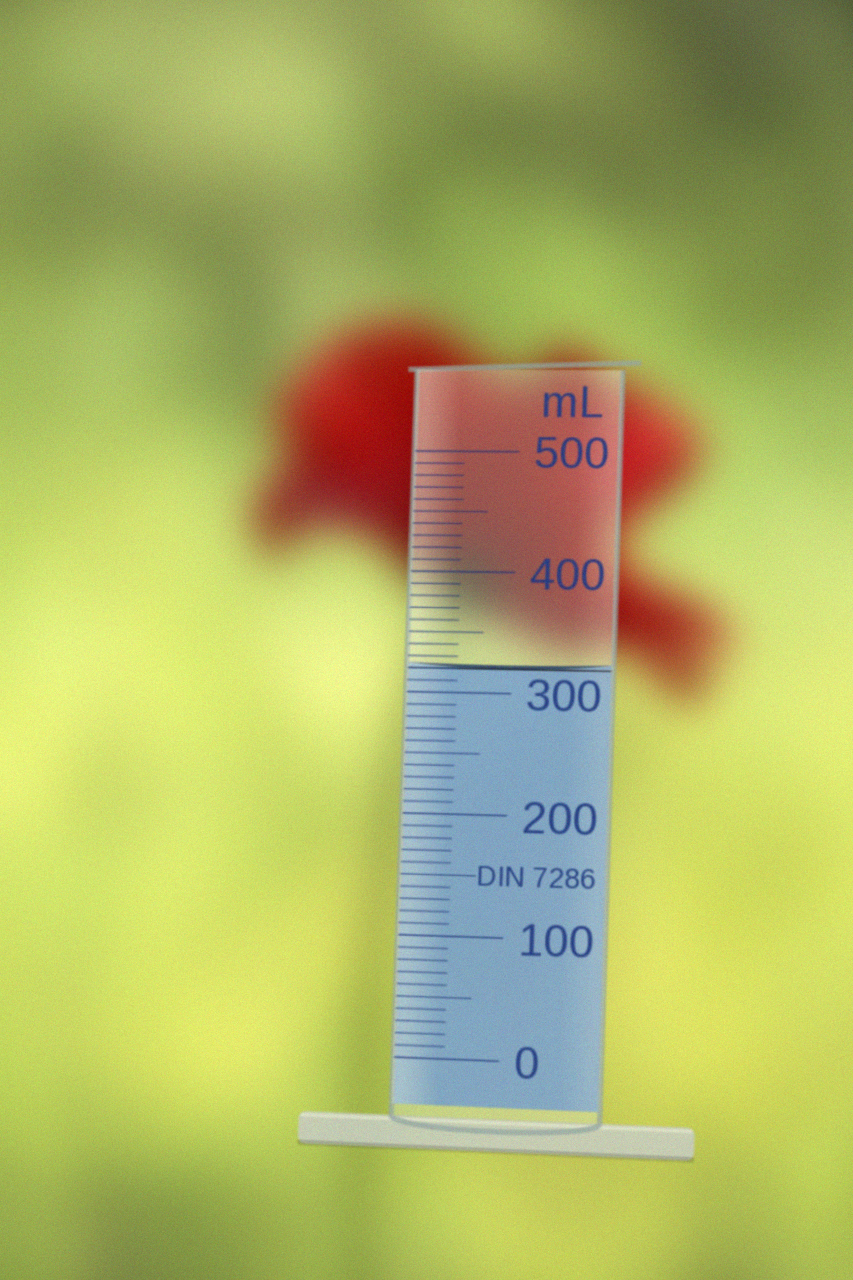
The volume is 320; mL
